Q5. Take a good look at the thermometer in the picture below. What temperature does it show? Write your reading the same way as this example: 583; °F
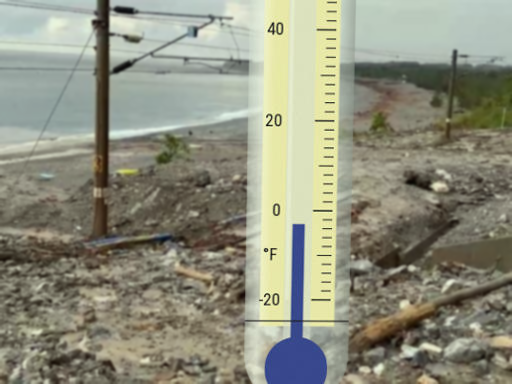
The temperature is -3; °F
